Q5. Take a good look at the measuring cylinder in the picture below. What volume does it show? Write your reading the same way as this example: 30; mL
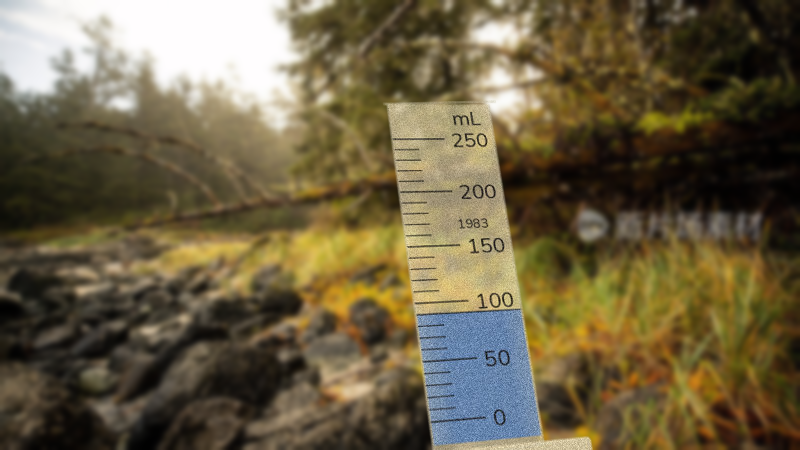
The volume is 90; mL
